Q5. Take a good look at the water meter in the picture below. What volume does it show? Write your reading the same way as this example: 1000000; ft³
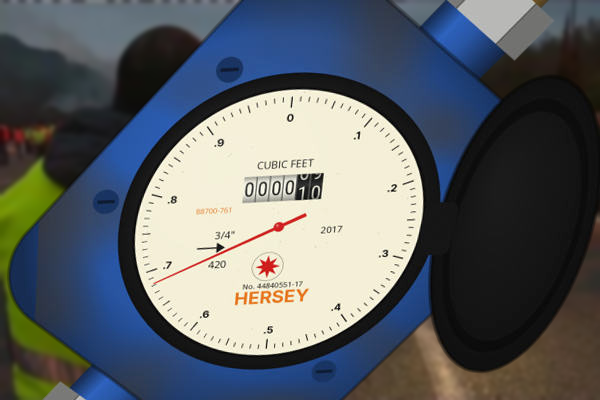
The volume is 9.68; ft³
